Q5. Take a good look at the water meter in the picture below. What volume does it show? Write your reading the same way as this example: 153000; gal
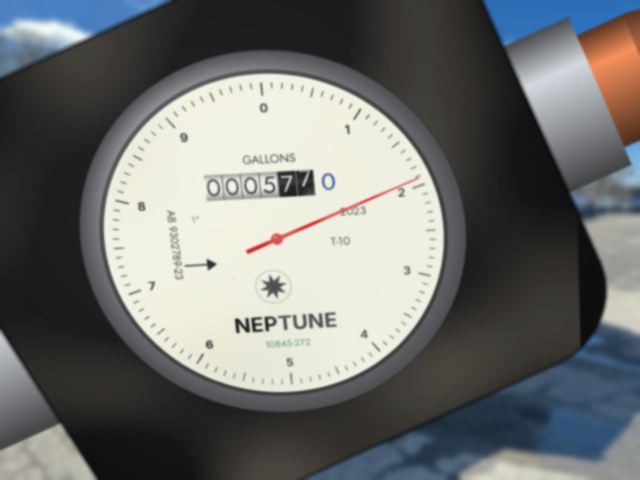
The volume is 5771.9; gal
